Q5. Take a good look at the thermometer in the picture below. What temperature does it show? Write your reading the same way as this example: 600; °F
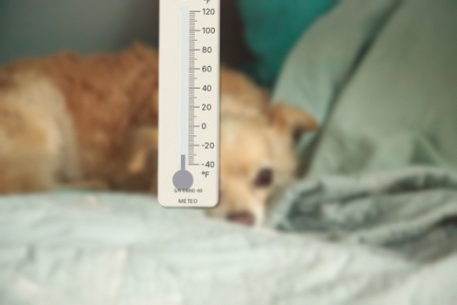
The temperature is -30; °F
